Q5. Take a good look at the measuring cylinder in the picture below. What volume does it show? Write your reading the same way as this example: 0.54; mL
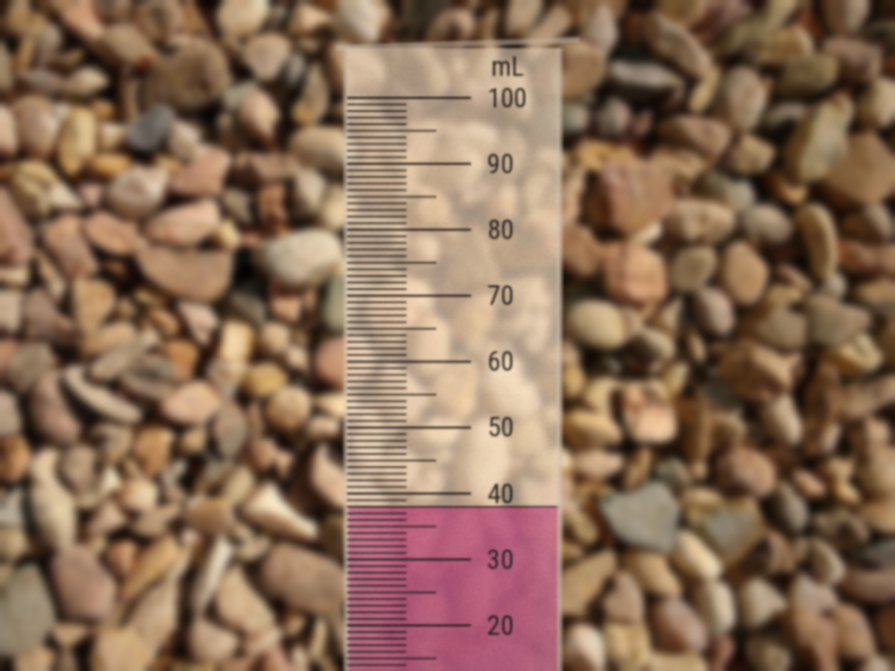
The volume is 38; mL
